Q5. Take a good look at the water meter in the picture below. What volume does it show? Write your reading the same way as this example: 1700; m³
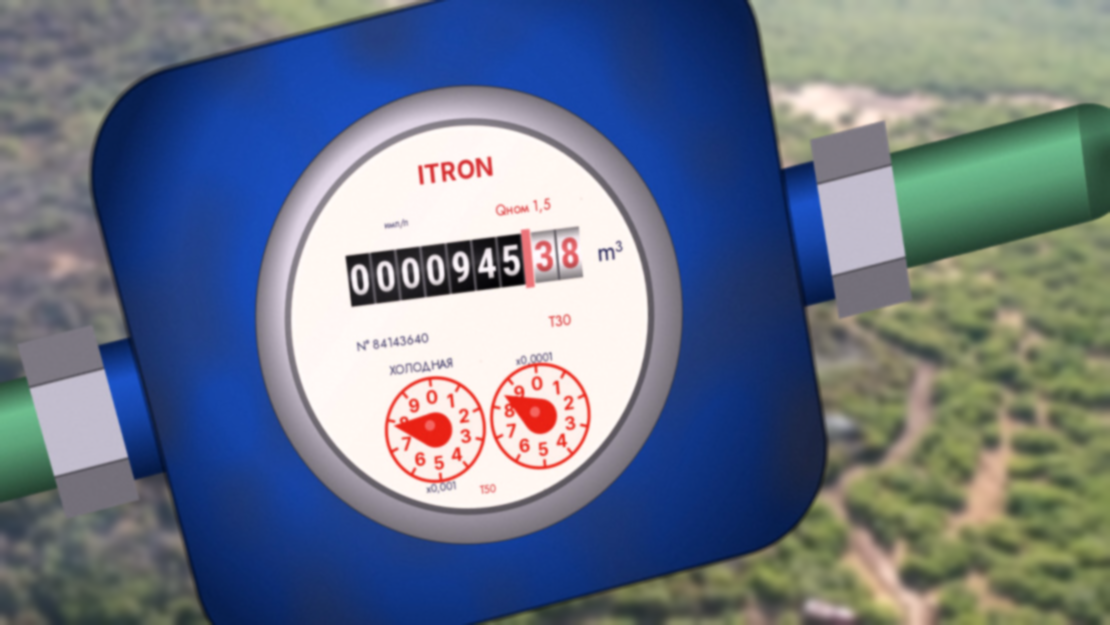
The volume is 945.3878; m³
